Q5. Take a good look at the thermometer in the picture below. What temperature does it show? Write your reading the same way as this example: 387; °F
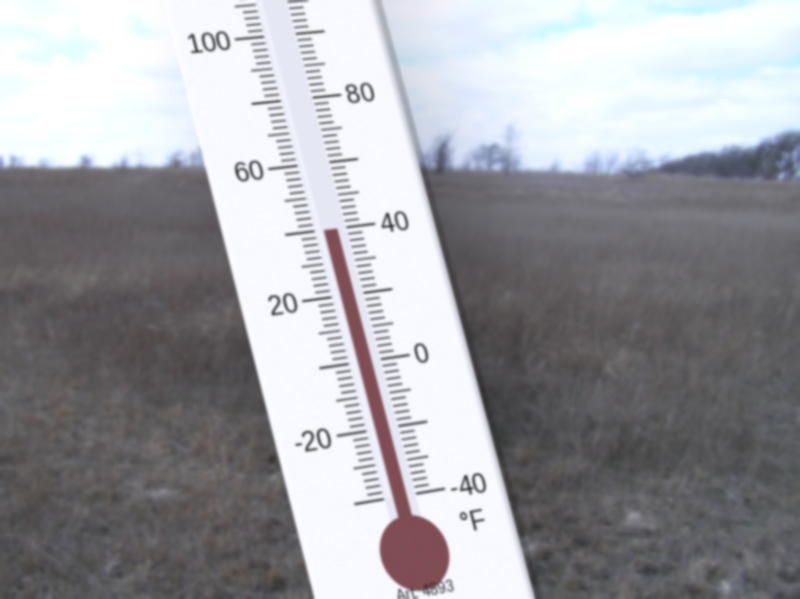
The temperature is 40; °F
